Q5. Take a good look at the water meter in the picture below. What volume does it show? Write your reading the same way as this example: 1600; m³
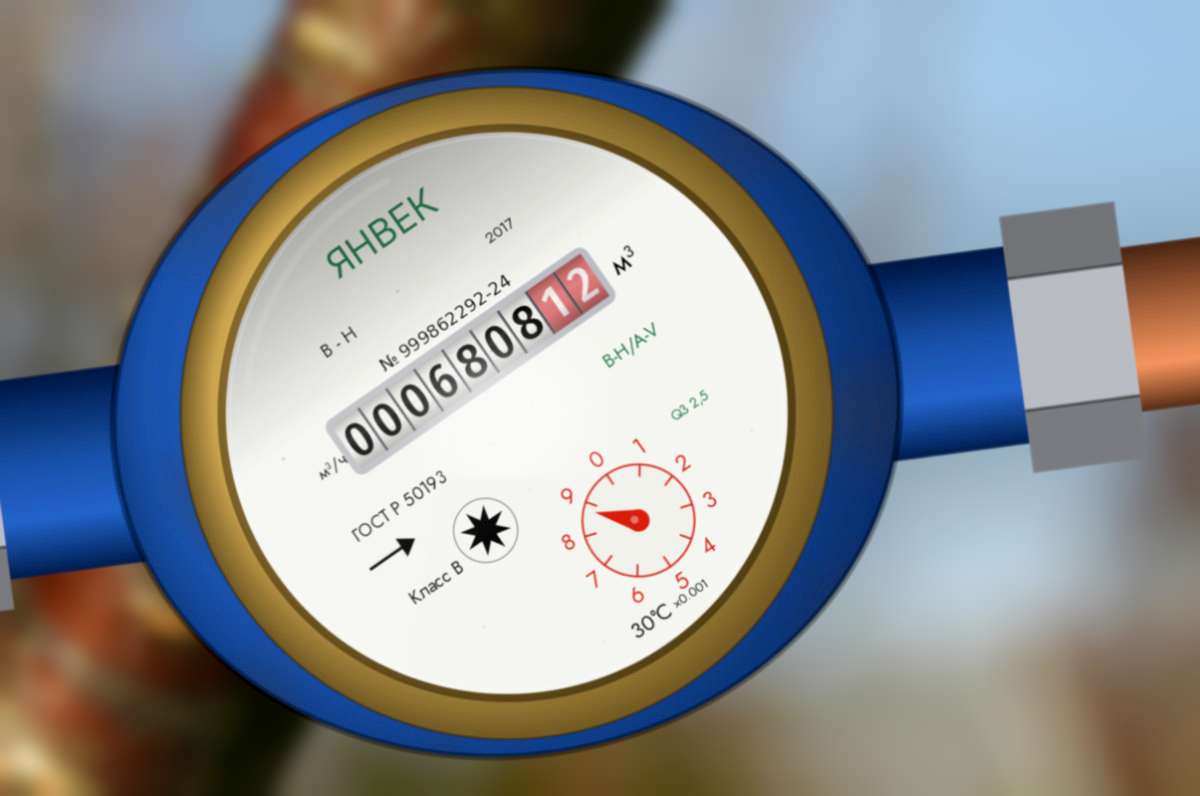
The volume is 6808.128; m³
